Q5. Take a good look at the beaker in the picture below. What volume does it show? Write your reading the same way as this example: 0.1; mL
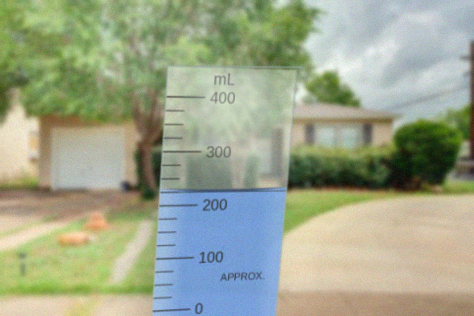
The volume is 225; mL
